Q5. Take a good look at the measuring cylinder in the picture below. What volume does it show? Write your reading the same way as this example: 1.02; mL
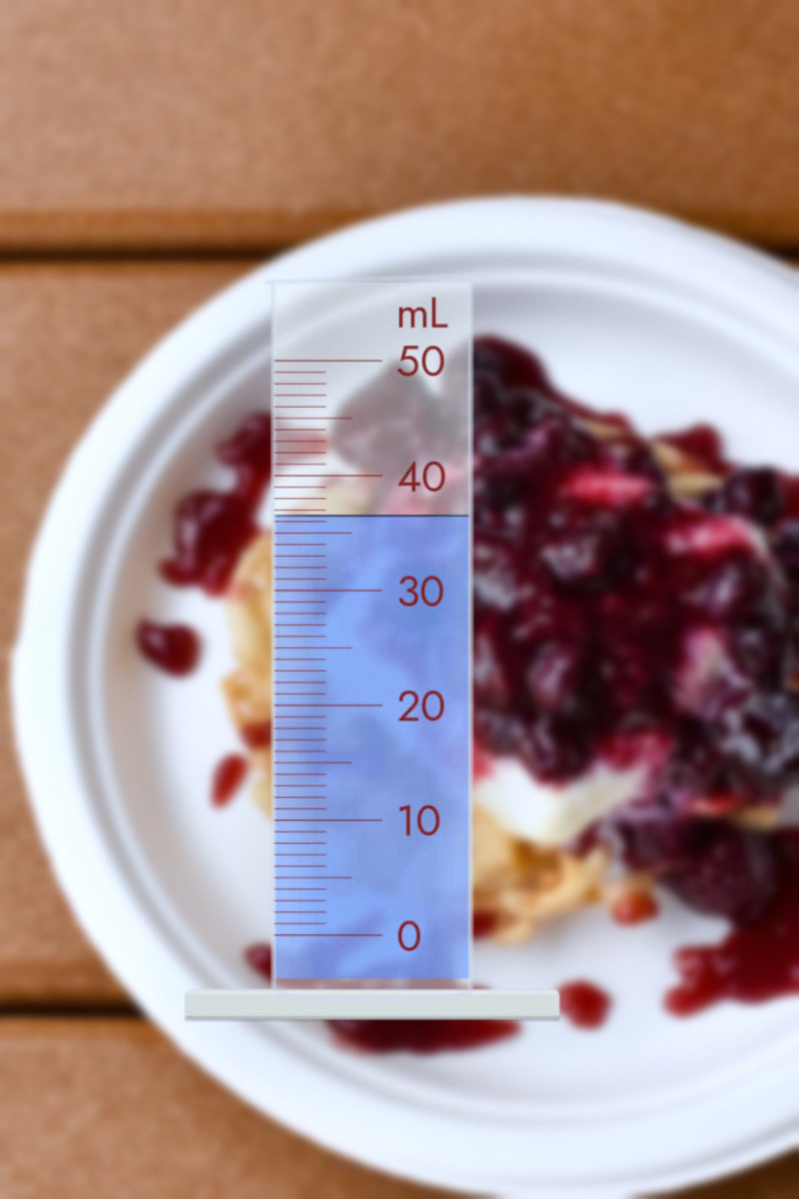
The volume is 36.5; mL
